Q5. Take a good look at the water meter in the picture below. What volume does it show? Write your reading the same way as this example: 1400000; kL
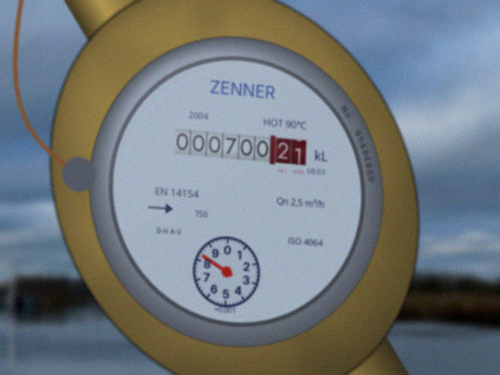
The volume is 700.208; kL
